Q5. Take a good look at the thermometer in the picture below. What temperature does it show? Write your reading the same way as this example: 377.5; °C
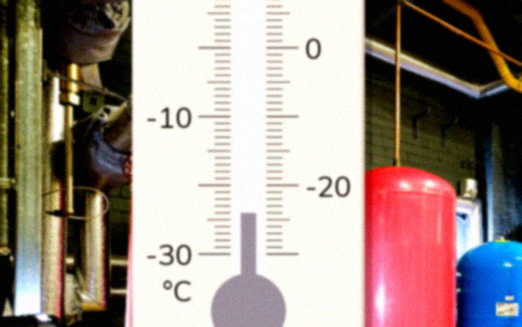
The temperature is -24; °C
